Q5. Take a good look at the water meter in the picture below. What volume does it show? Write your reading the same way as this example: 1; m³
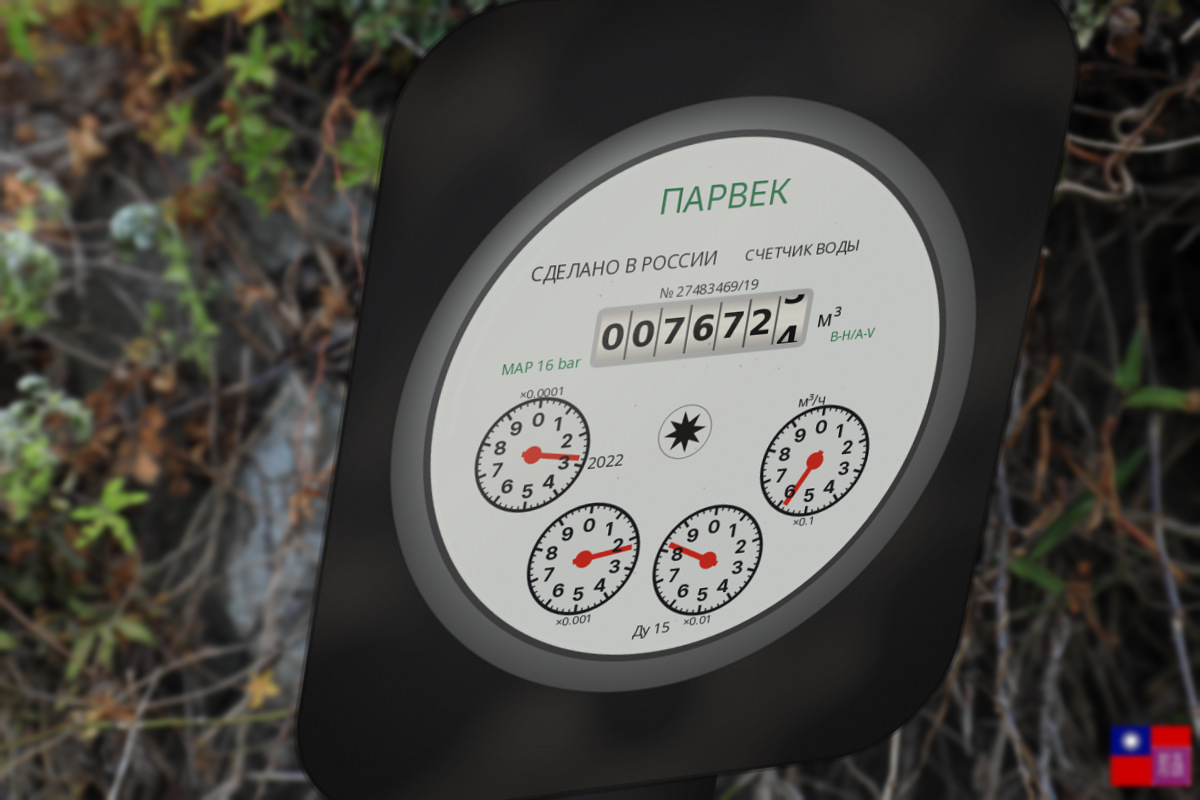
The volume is 76723.5822; m³
